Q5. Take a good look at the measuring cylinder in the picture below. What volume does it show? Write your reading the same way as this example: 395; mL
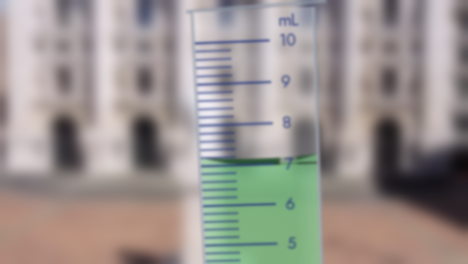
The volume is 7; mL
